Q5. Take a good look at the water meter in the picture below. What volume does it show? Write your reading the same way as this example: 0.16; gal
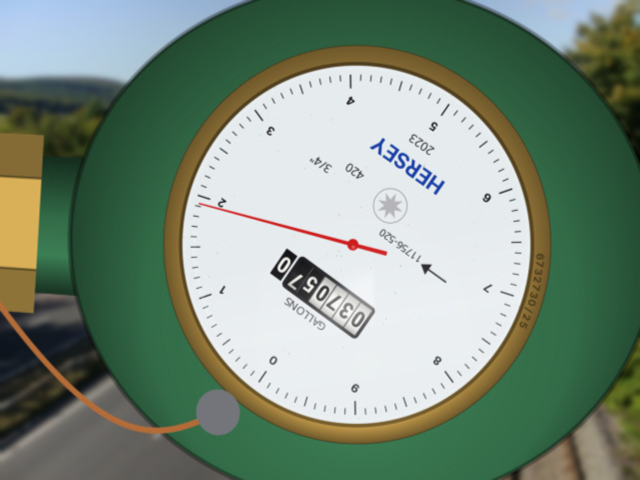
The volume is 370571.9; gal
